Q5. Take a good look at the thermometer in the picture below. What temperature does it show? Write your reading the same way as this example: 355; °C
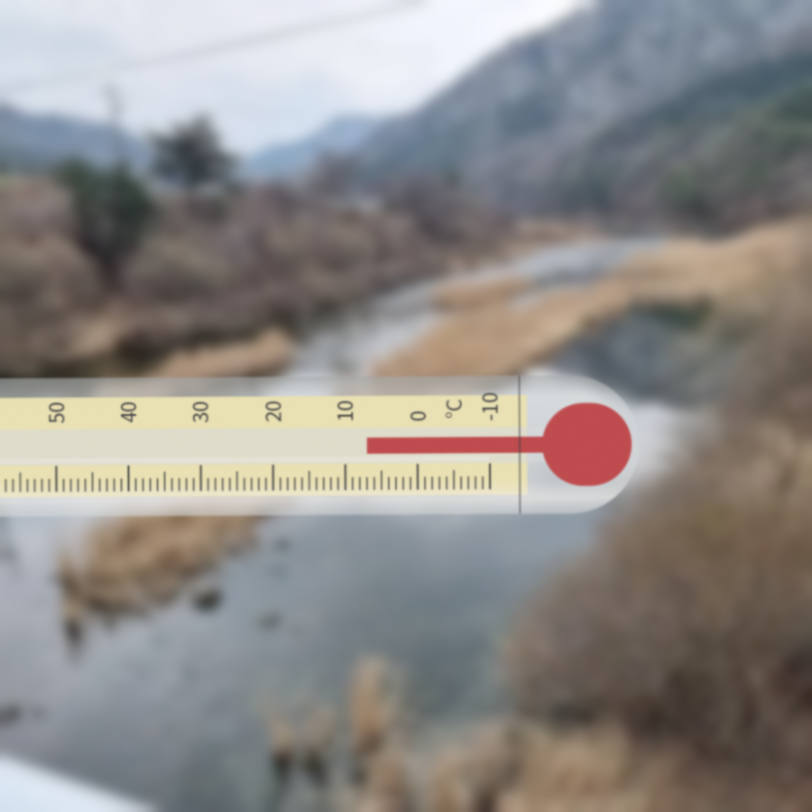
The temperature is 7; °C
